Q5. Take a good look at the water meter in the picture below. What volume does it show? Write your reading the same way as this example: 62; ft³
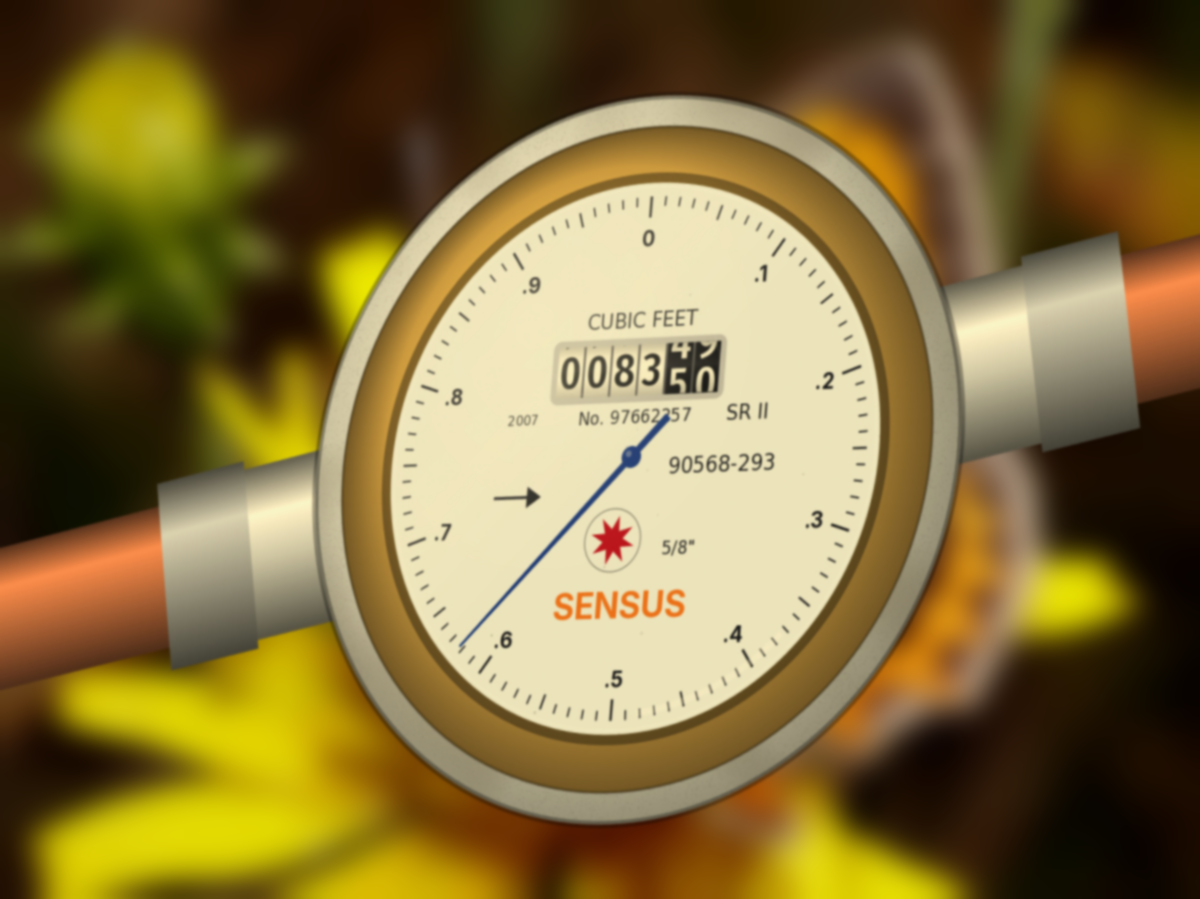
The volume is 8349.62; ft³
